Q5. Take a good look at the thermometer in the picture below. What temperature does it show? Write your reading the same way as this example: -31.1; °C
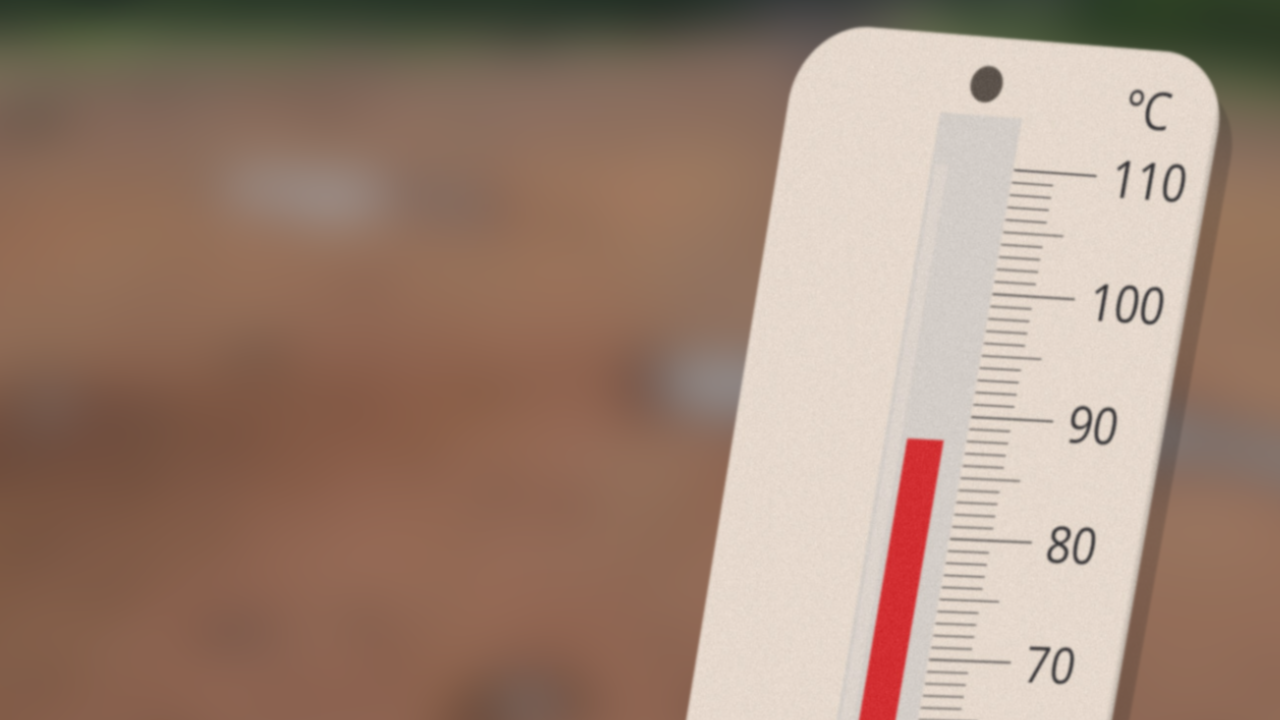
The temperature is 88; °C
